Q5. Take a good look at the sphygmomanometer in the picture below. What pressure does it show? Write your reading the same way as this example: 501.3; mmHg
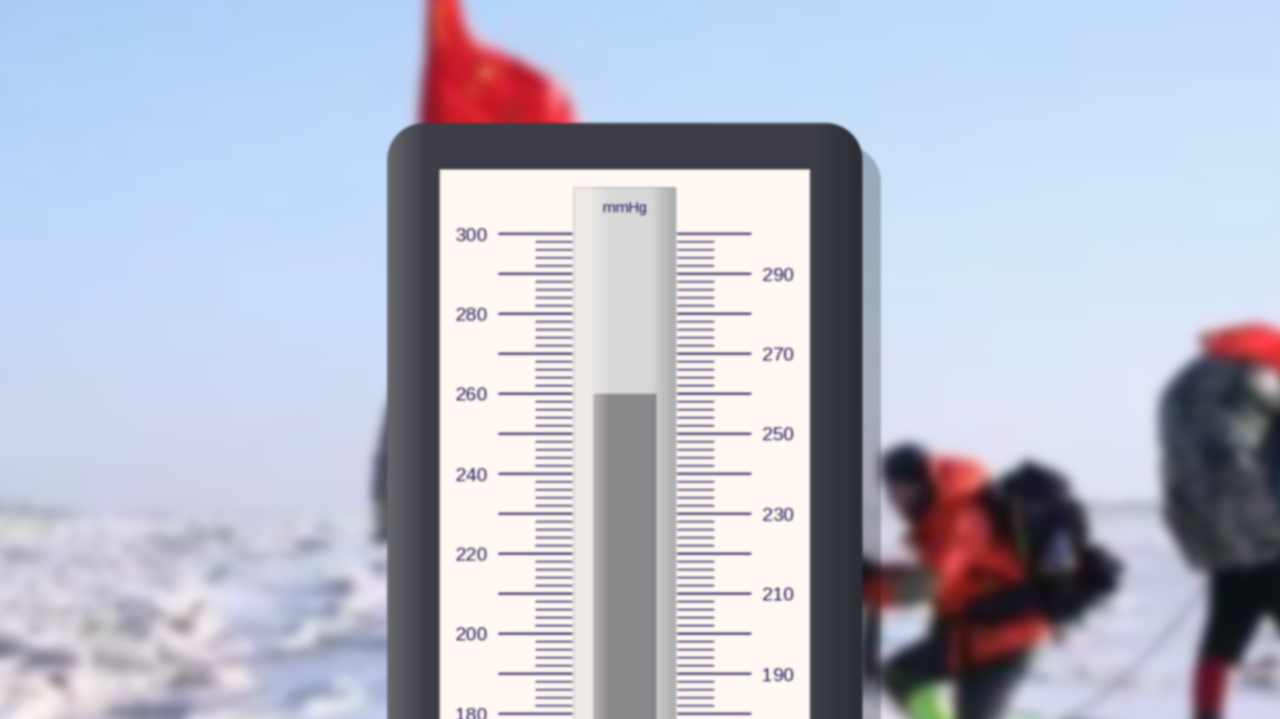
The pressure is 260; mmHg
